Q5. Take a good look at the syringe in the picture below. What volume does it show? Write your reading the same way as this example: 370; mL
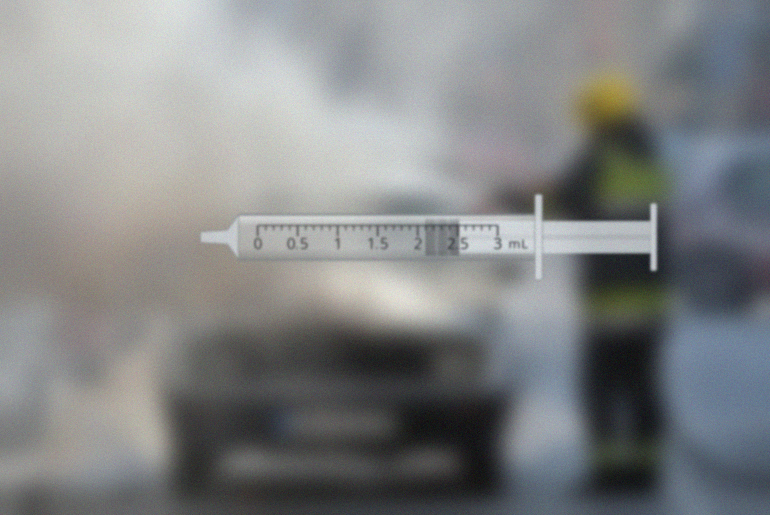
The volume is 2.1; mL
